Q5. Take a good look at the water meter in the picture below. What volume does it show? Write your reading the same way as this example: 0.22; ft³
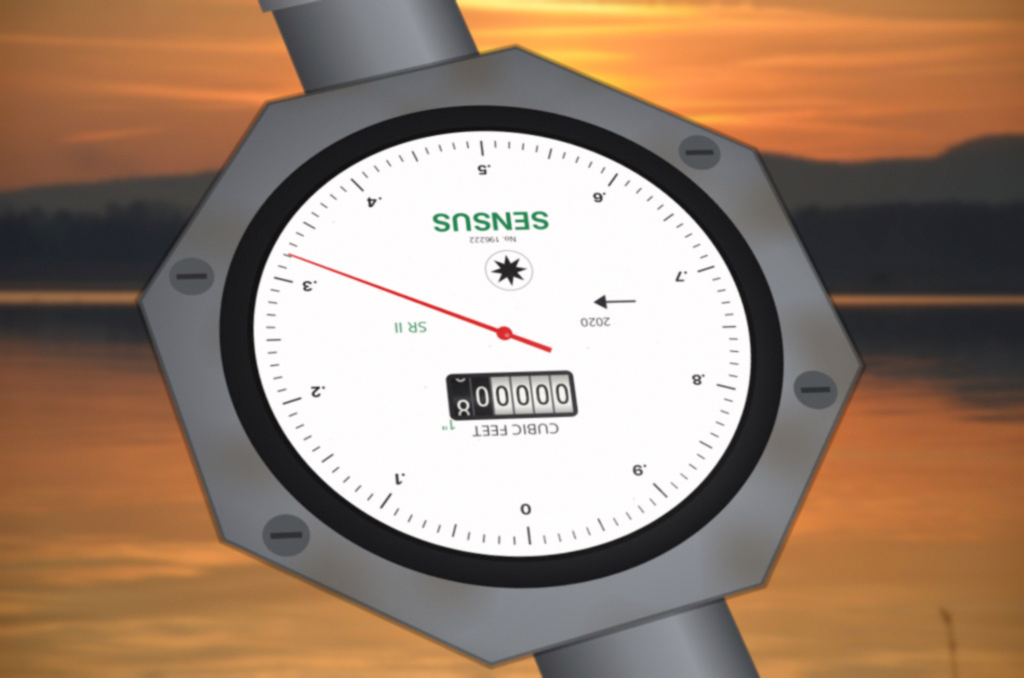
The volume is 8.32; ft³
